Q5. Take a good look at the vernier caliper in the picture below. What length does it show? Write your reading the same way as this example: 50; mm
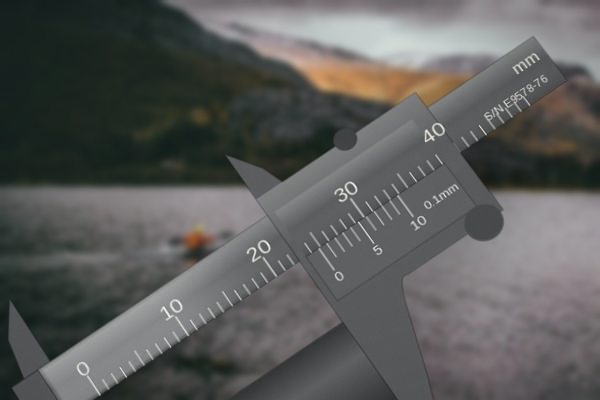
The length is 24.8; mm
